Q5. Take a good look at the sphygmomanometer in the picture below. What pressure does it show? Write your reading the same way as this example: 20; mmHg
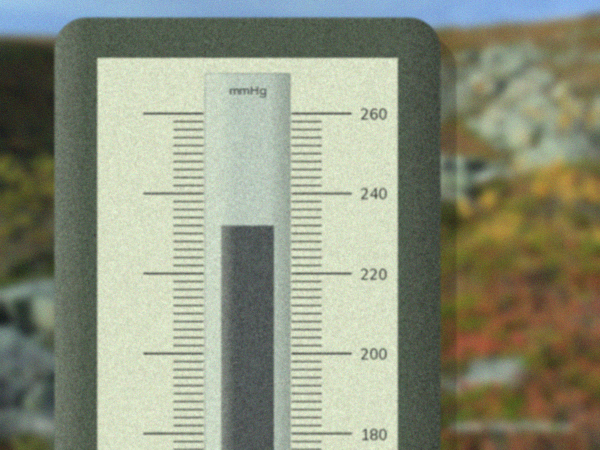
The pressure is 232; mmHg
